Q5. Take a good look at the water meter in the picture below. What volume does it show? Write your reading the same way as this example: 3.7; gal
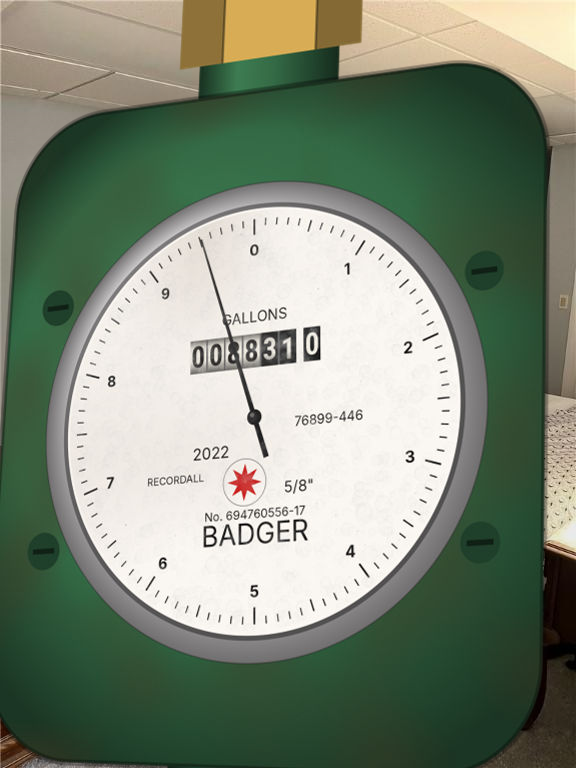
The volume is 88309.5; gal
